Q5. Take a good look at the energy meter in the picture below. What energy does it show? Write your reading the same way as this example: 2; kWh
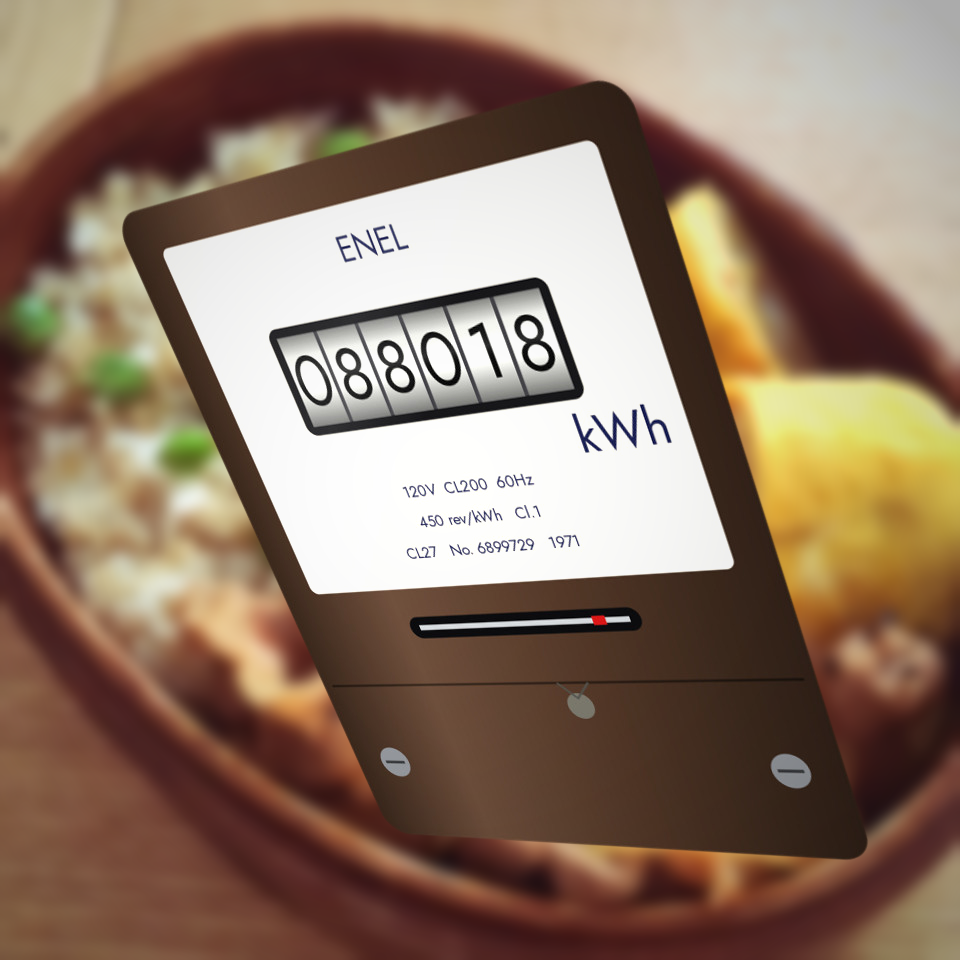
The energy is 88018; kWh
